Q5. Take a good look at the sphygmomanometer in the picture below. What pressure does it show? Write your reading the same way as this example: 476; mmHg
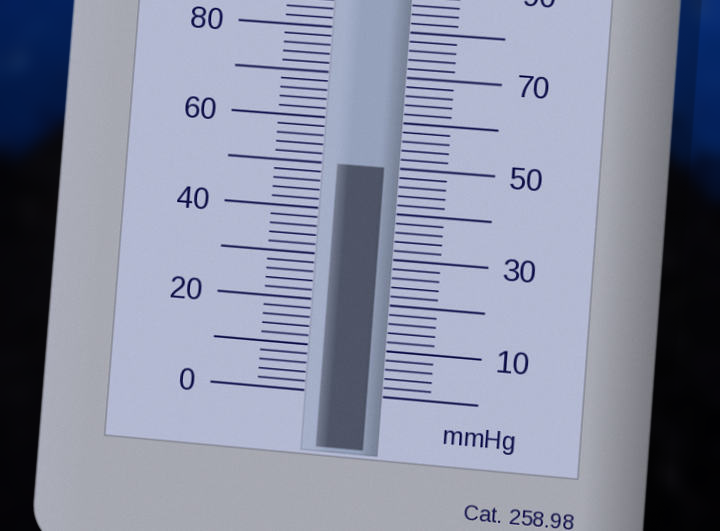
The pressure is 50; mmHg
